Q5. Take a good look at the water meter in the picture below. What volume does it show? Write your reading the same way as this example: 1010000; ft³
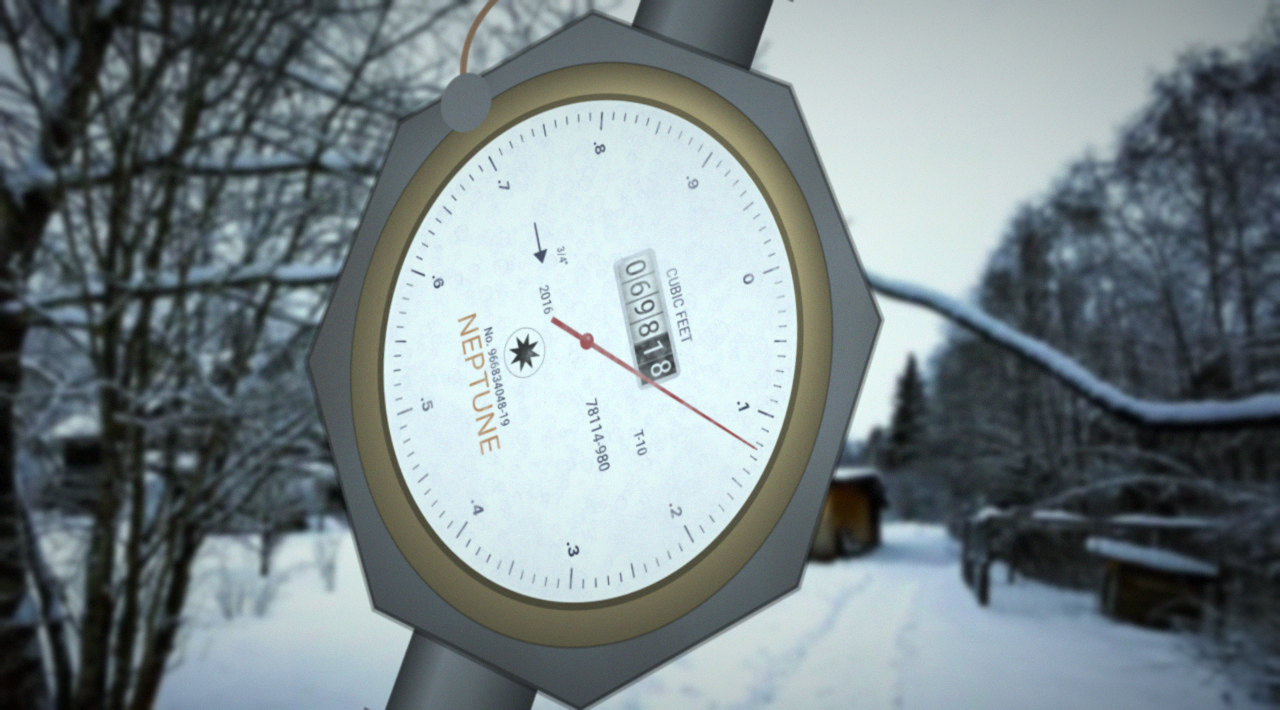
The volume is 69818.12; ft³
